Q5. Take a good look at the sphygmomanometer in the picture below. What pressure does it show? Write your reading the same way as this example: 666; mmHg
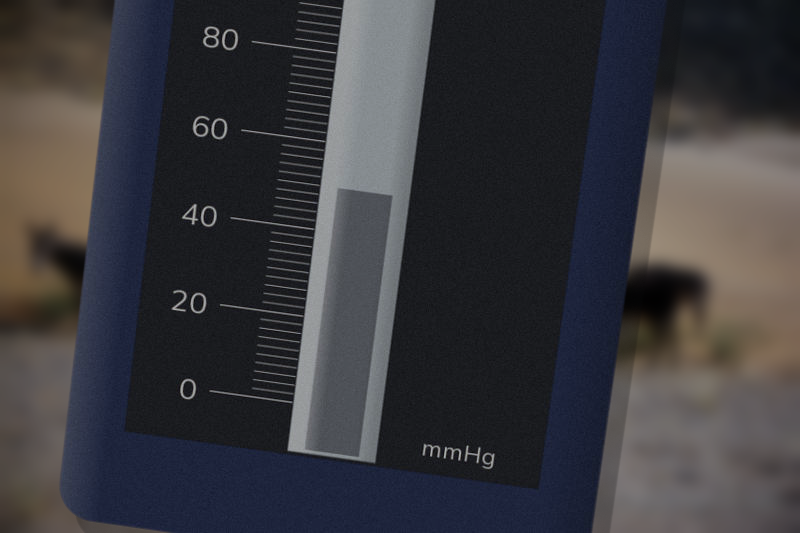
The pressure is 50; mmHg
